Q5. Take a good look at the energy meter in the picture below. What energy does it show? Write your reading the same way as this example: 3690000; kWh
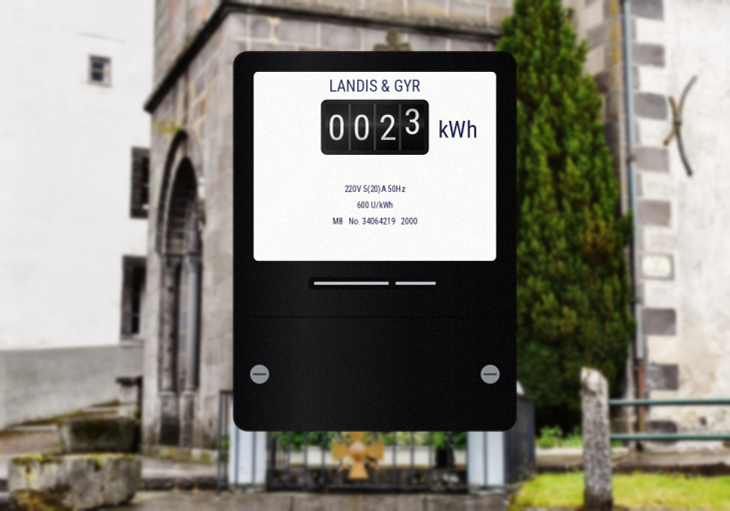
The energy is 23; kWh
